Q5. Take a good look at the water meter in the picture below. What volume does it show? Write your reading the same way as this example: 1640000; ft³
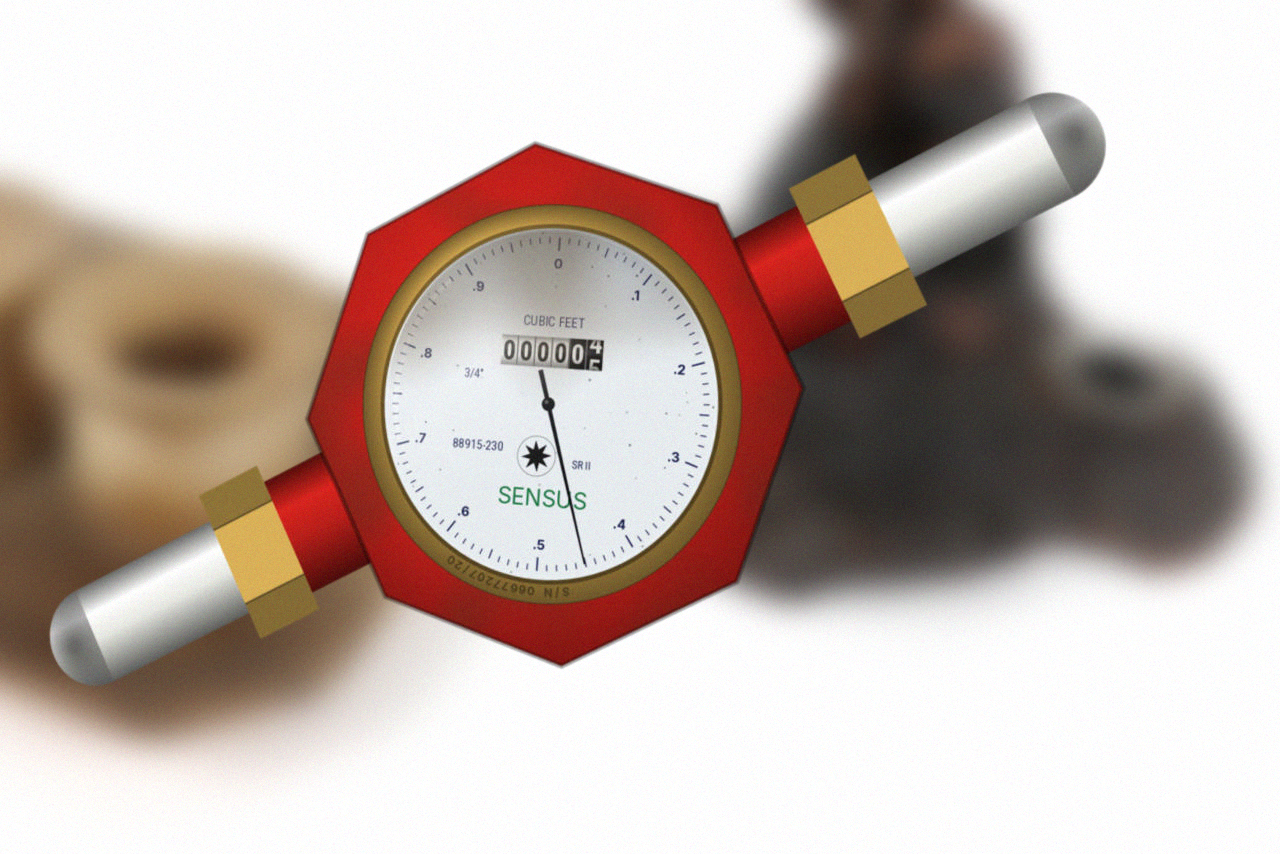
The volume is 4.45; ft³
